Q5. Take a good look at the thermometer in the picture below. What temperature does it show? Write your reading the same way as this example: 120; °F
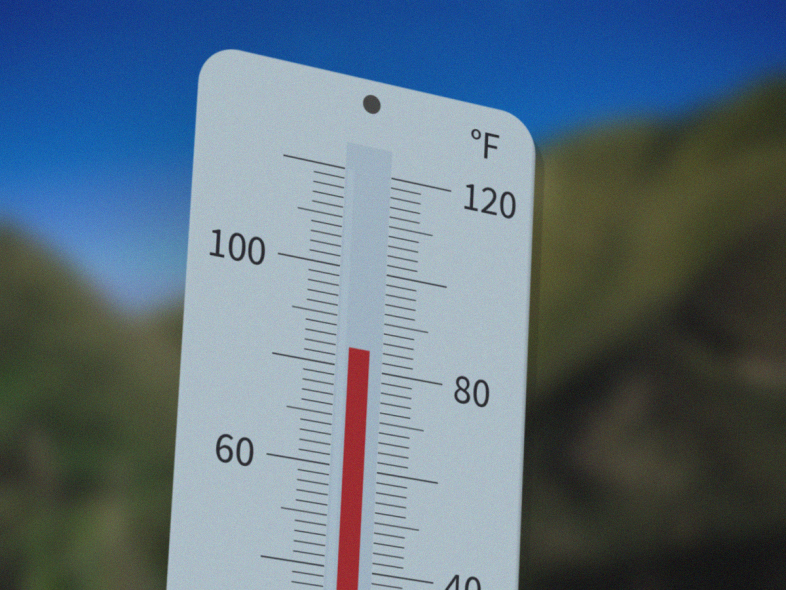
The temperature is 84; °F
